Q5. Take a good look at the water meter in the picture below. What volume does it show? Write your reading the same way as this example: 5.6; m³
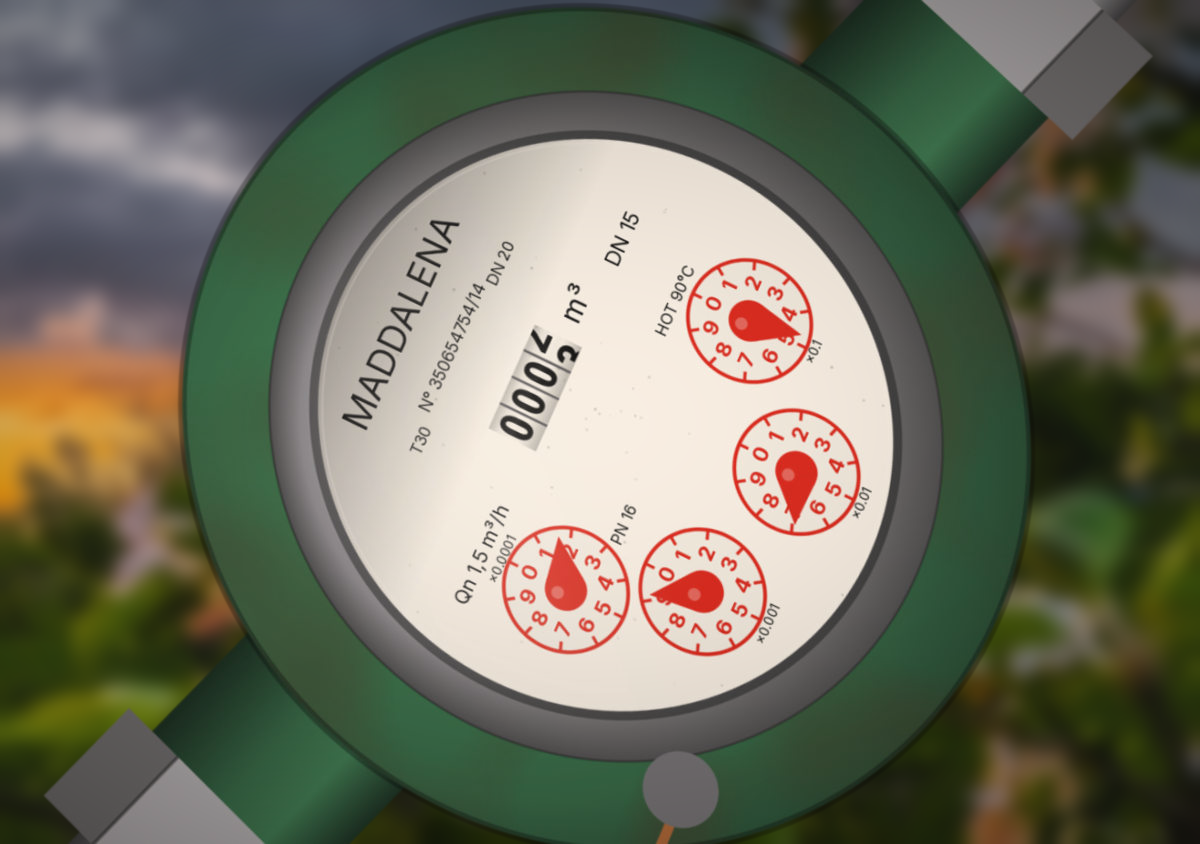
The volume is 2.4691; m³
